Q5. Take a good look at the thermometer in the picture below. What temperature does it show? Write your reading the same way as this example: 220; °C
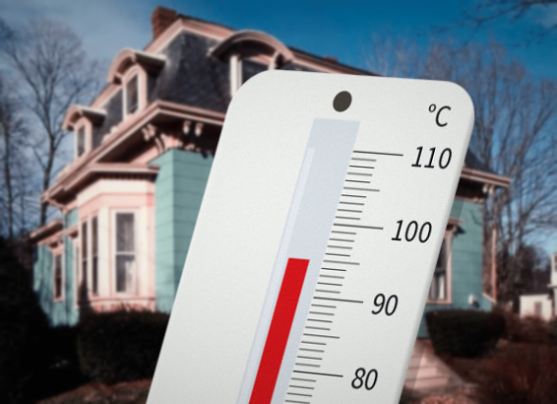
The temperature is 95; °C
